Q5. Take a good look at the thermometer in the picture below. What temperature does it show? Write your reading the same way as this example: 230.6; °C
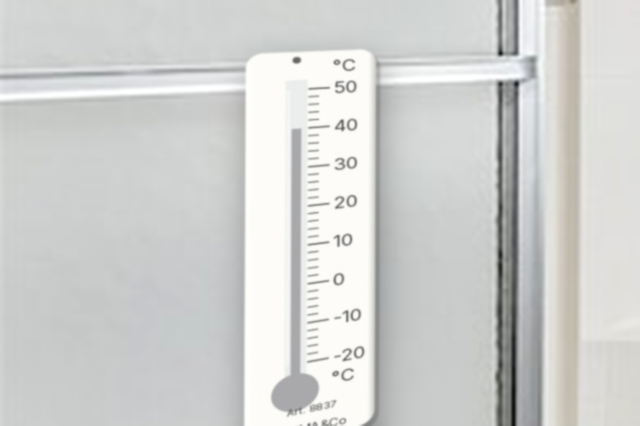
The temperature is 40; °C
